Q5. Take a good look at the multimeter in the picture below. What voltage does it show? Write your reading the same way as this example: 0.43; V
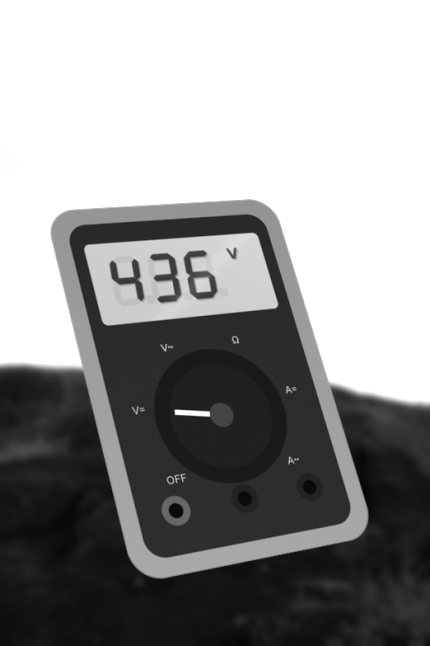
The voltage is 436; V
